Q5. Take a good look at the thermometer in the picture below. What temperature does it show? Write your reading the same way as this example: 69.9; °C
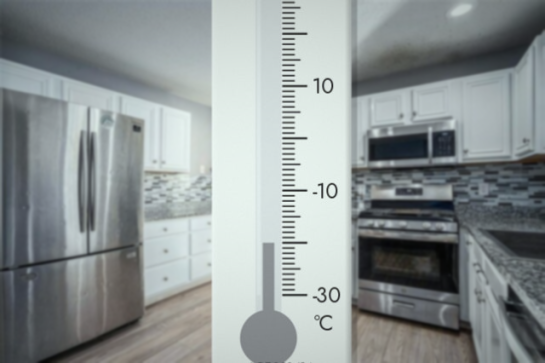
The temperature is -20; °C
